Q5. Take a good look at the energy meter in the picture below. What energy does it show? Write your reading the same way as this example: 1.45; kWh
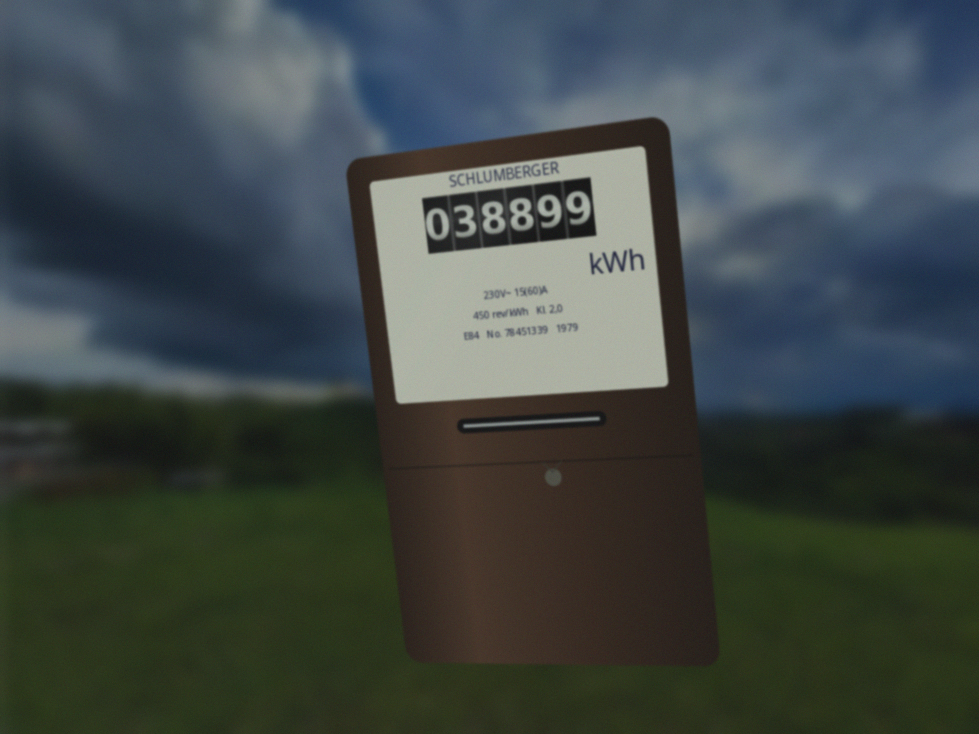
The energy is 38899; kWh
